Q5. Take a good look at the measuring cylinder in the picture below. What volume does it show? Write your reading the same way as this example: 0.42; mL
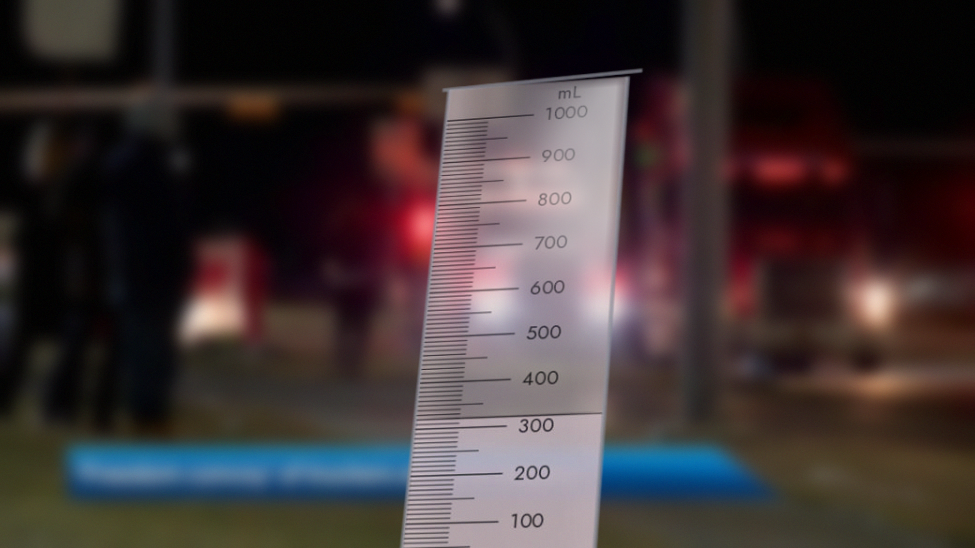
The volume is 320; mL
